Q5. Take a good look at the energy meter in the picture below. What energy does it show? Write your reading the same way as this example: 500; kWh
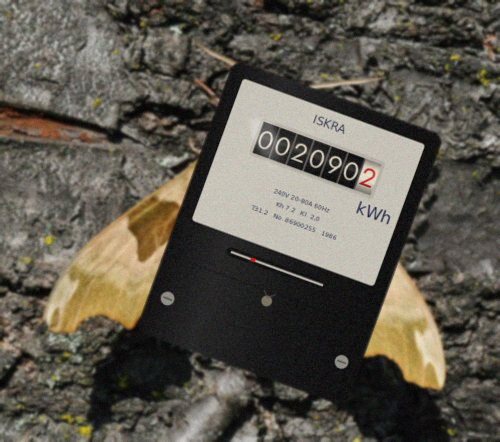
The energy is 2090.2; kWh
